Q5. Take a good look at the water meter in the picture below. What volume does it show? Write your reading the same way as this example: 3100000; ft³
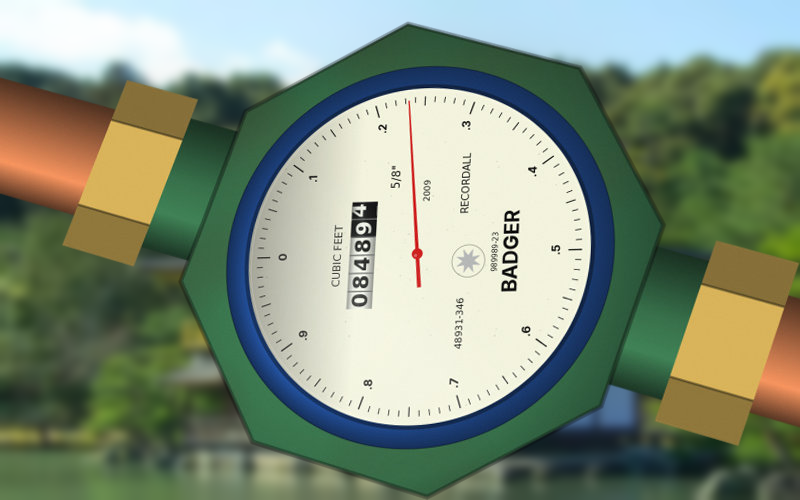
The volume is 84894.23; ft³
